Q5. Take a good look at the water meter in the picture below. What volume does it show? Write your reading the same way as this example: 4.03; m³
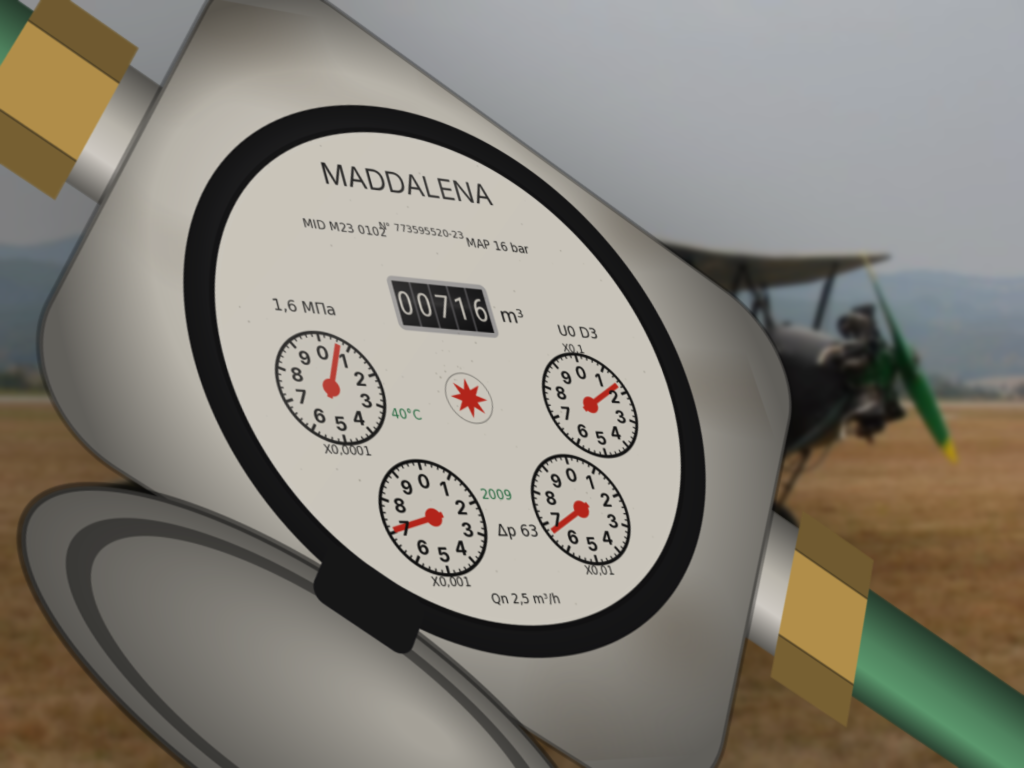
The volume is 716.1670; m³
